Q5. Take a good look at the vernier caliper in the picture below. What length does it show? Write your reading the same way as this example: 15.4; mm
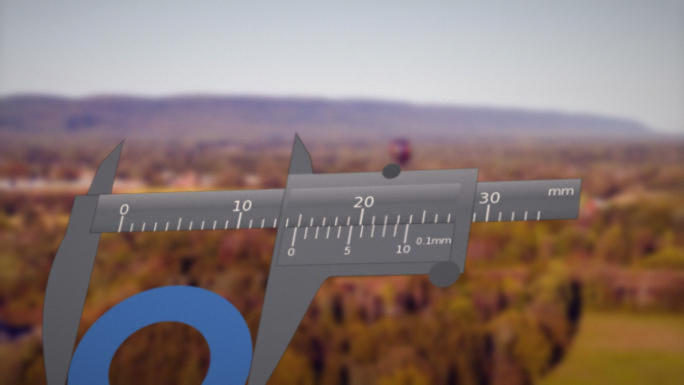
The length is 14.8; mm
